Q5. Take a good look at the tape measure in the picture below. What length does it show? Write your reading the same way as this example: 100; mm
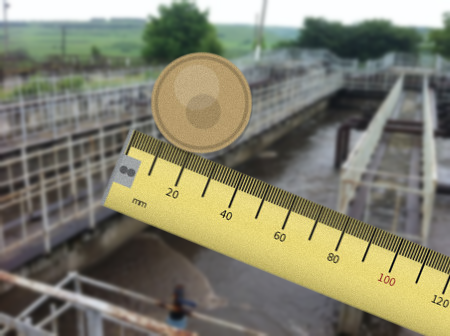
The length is 35; mm
